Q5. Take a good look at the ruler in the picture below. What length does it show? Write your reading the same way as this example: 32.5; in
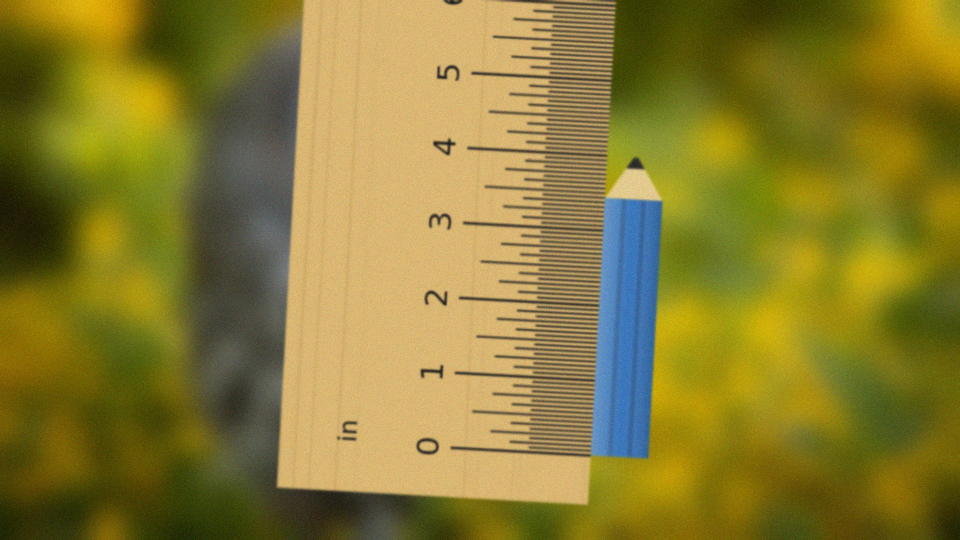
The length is 4; in
